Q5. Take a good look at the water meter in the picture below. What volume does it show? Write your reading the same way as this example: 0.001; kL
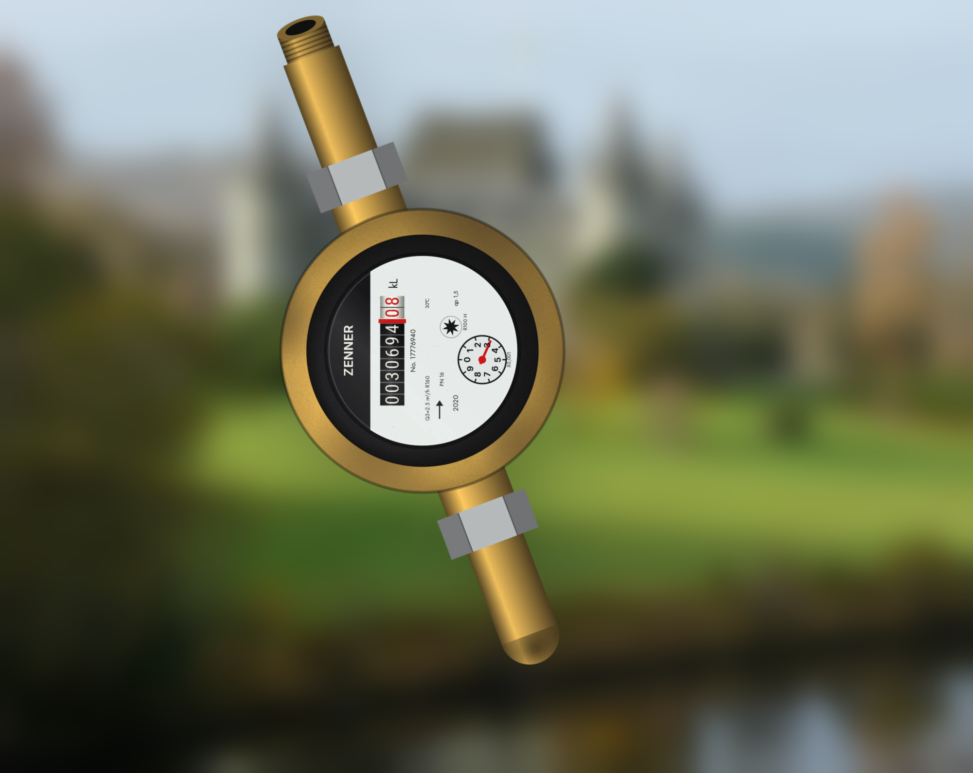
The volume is 30694.083; kL
